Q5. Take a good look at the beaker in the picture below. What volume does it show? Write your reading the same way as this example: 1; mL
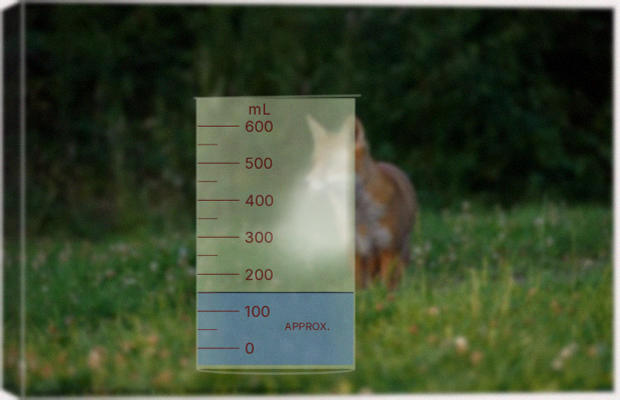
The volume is 150; mL
